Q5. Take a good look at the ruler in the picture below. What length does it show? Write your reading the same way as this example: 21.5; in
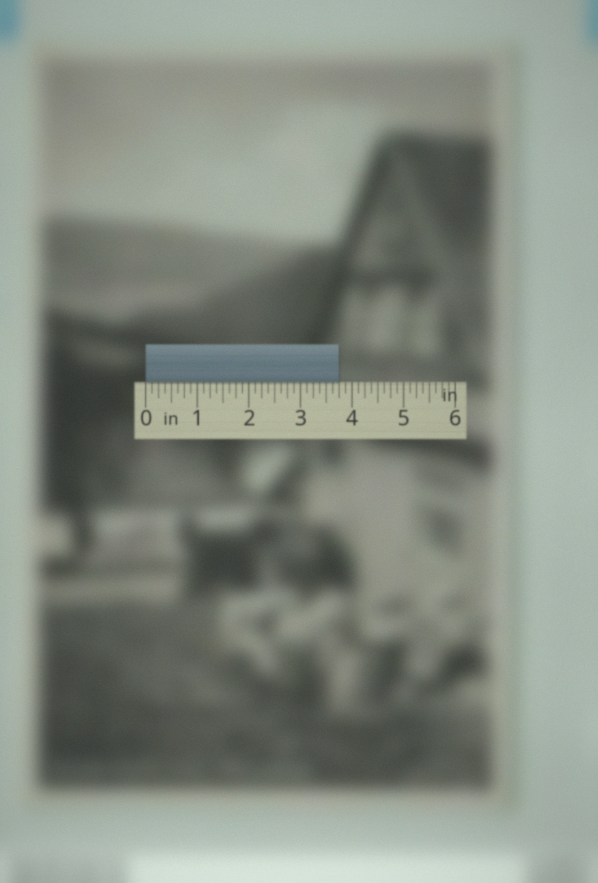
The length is 3.75; in
